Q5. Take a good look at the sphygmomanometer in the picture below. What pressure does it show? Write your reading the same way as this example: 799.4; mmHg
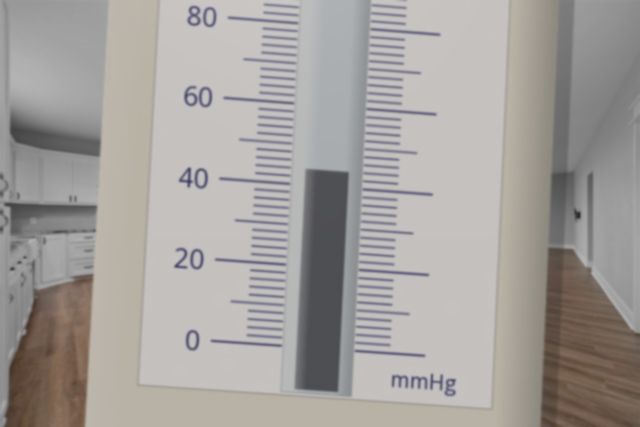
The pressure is 44; mmHg
